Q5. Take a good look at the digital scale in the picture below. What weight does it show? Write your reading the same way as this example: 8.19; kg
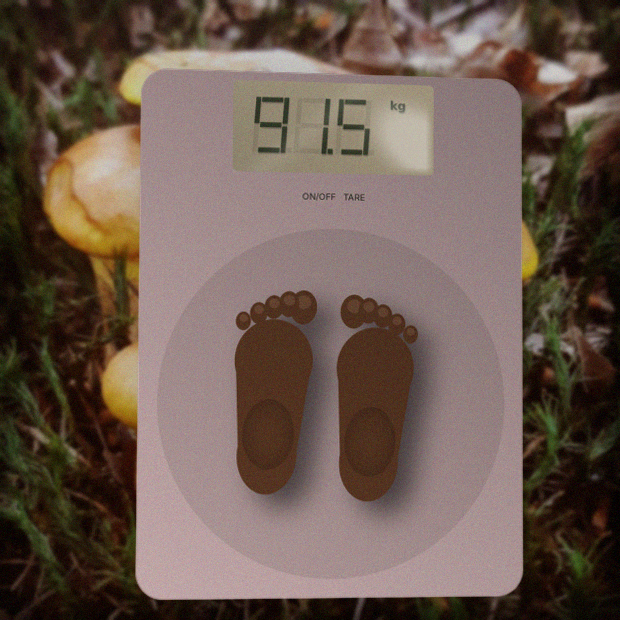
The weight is 91.5; kg
